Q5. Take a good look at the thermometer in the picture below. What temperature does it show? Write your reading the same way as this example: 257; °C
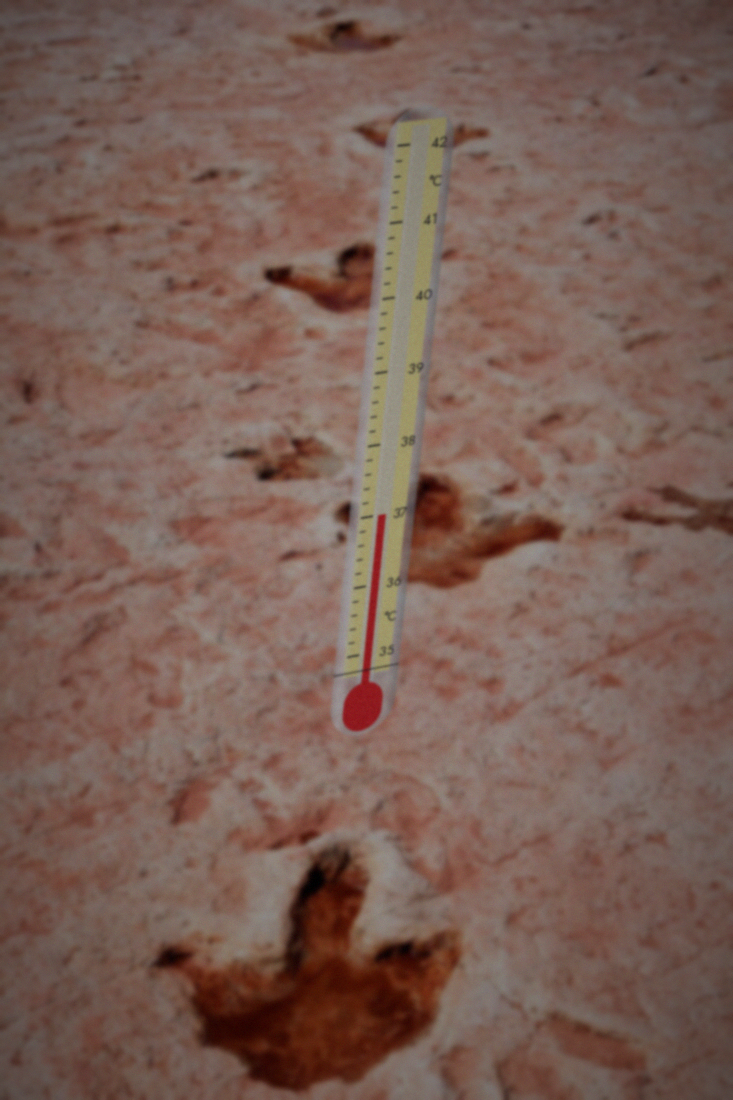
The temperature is 37; °C
